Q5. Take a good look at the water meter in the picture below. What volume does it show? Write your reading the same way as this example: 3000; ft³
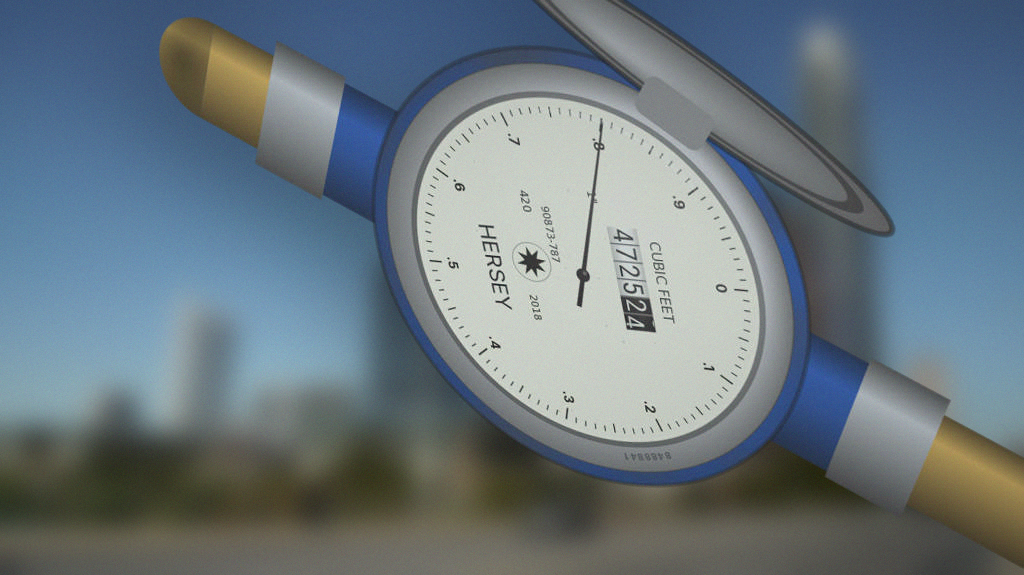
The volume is 472523.80; ft³
